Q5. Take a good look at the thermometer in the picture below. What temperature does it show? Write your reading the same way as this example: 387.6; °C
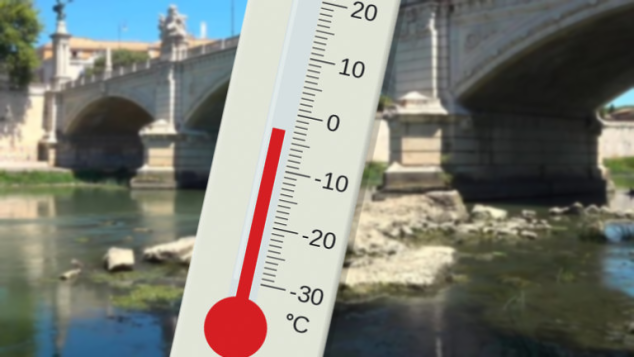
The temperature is -3; °C
